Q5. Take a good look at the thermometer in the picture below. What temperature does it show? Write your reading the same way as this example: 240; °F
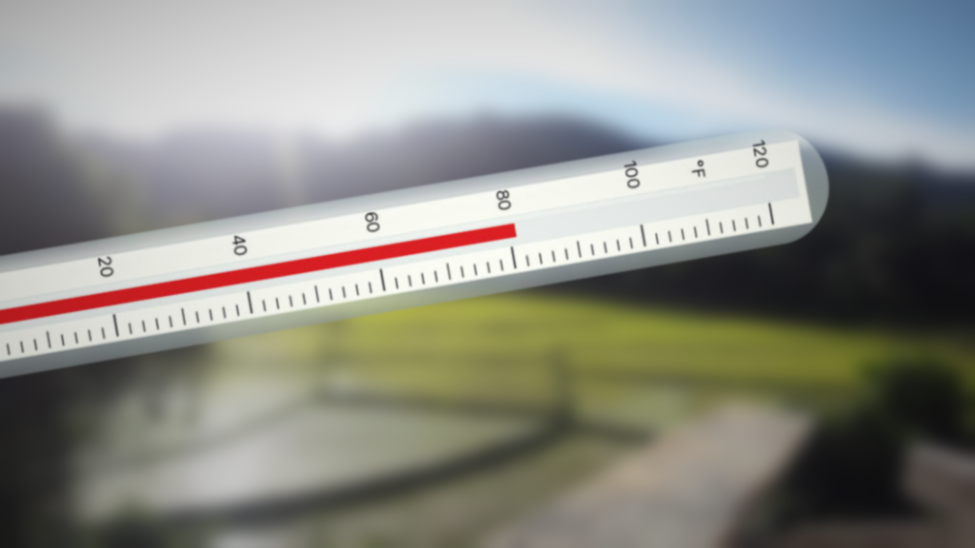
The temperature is 81; °F
